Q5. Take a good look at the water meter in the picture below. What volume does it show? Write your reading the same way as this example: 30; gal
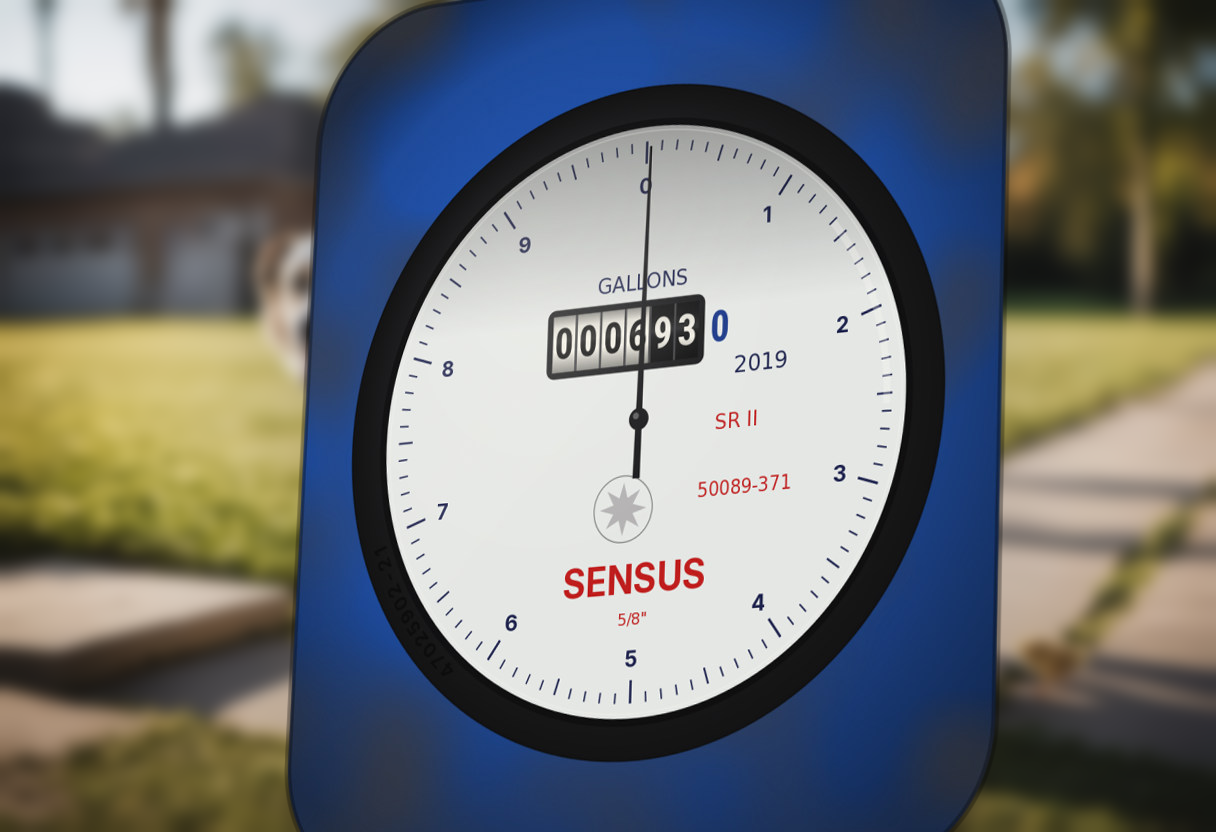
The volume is 6930.0; gal
